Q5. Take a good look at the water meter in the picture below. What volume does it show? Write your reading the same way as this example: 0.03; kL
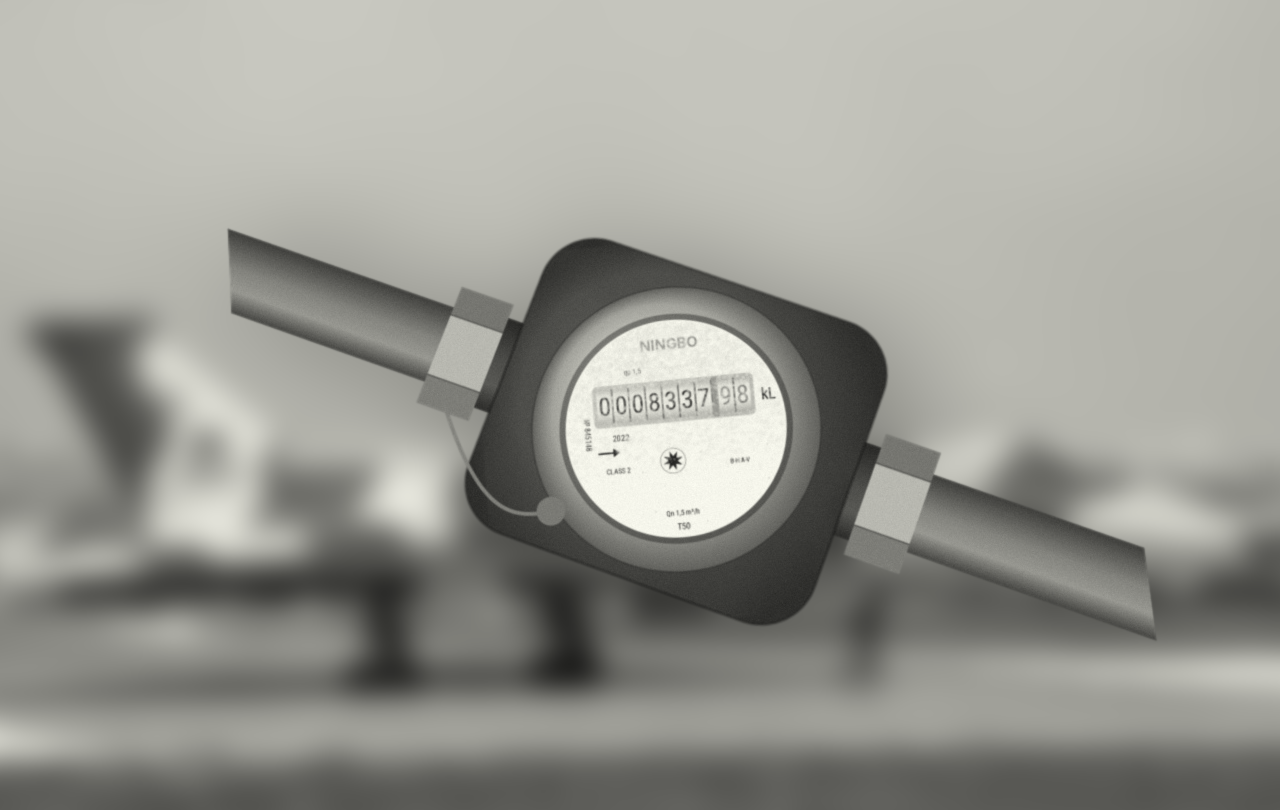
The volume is 8337.98; kL
